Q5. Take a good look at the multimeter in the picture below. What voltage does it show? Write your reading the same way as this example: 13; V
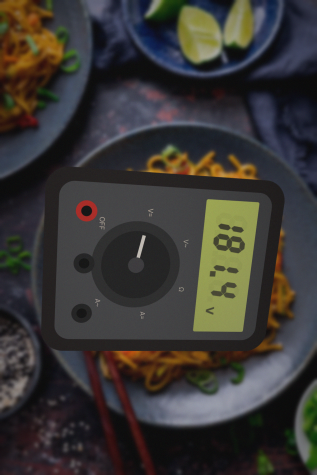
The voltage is 181.4; V
